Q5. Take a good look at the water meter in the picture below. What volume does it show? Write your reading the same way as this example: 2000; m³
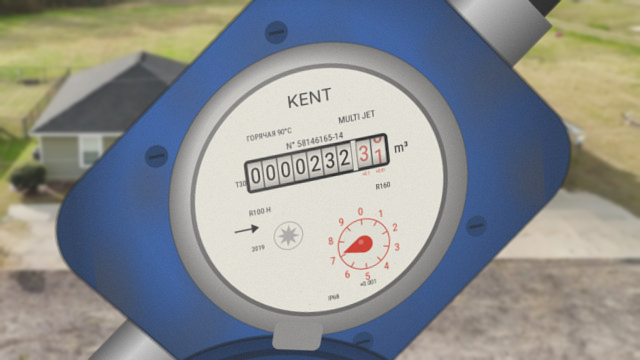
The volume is 232.307; m³
